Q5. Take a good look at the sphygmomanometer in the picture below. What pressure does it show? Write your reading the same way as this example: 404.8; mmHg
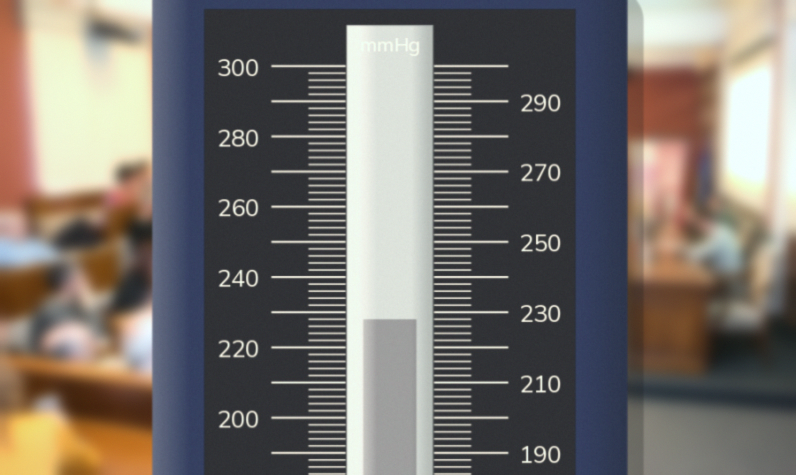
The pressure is 228; mmHg
